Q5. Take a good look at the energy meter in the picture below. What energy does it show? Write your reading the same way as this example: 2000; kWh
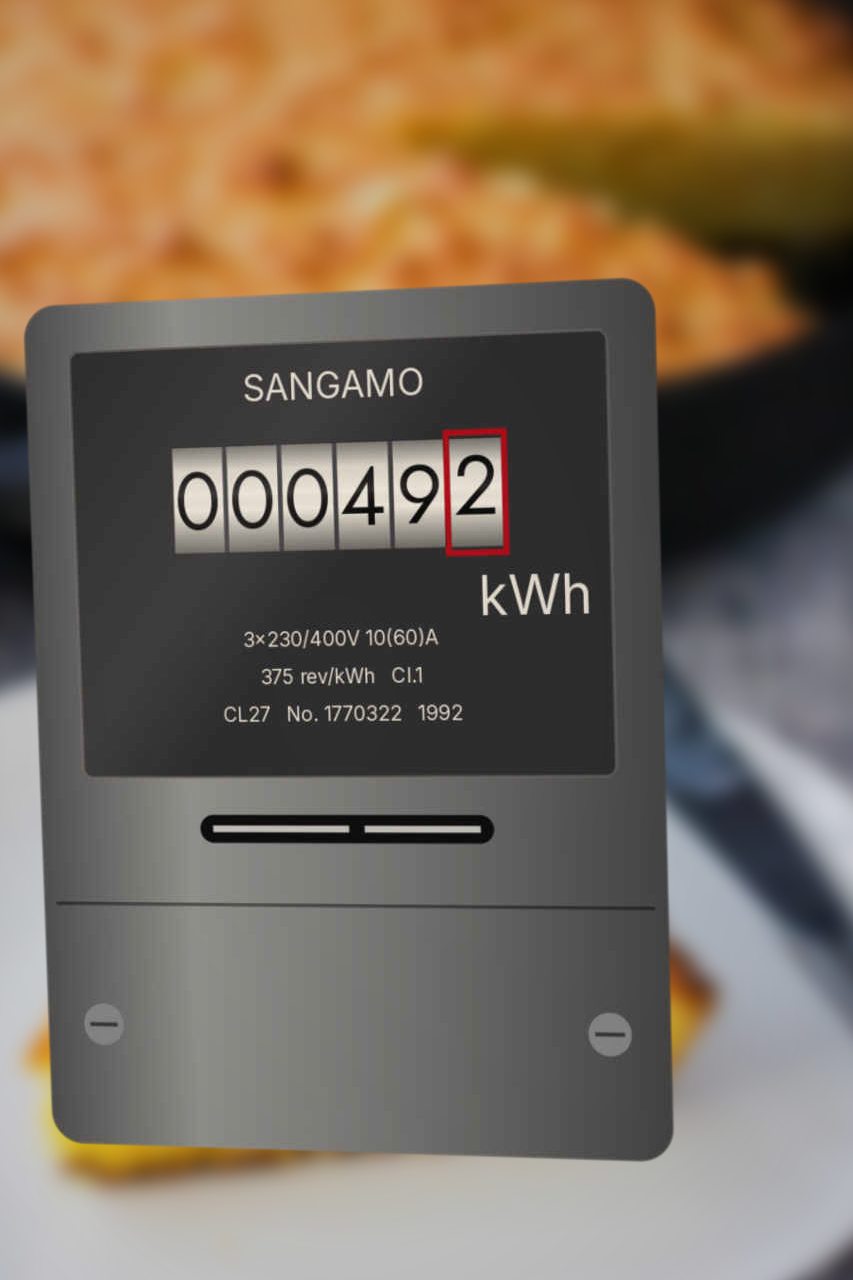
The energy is 49.2; kWh
